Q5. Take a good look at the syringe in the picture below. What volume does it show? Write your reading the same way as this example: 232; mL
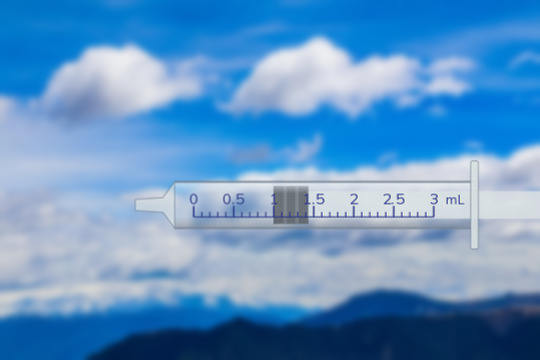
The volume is 1; mL
